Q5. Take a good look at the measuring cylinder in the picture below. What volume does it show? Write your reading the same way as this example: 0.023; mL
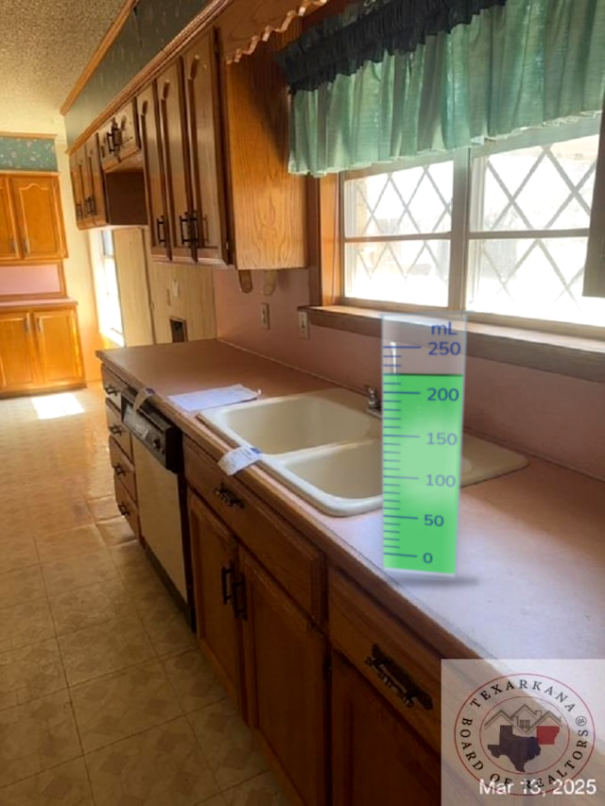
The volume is 220; mL
